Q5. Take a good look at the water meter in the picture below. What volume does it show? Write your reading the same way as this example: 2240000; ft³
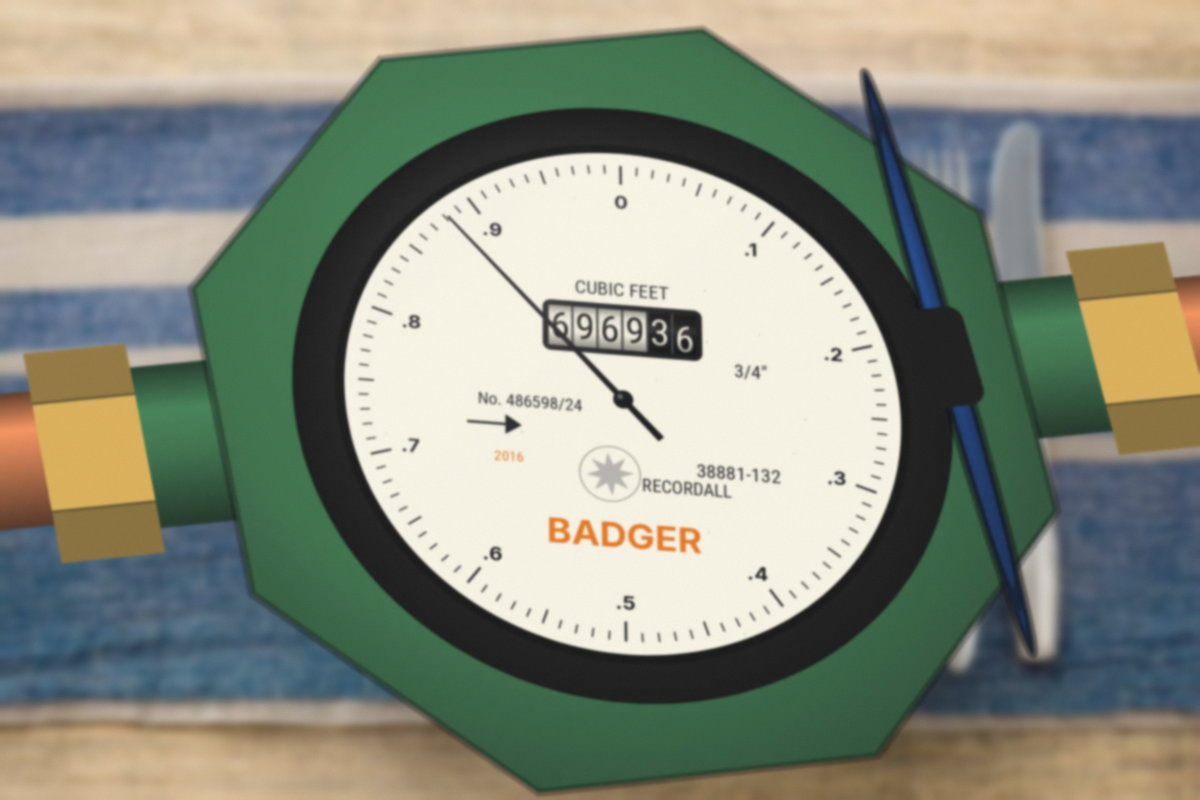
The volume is 696935.88; ft³
